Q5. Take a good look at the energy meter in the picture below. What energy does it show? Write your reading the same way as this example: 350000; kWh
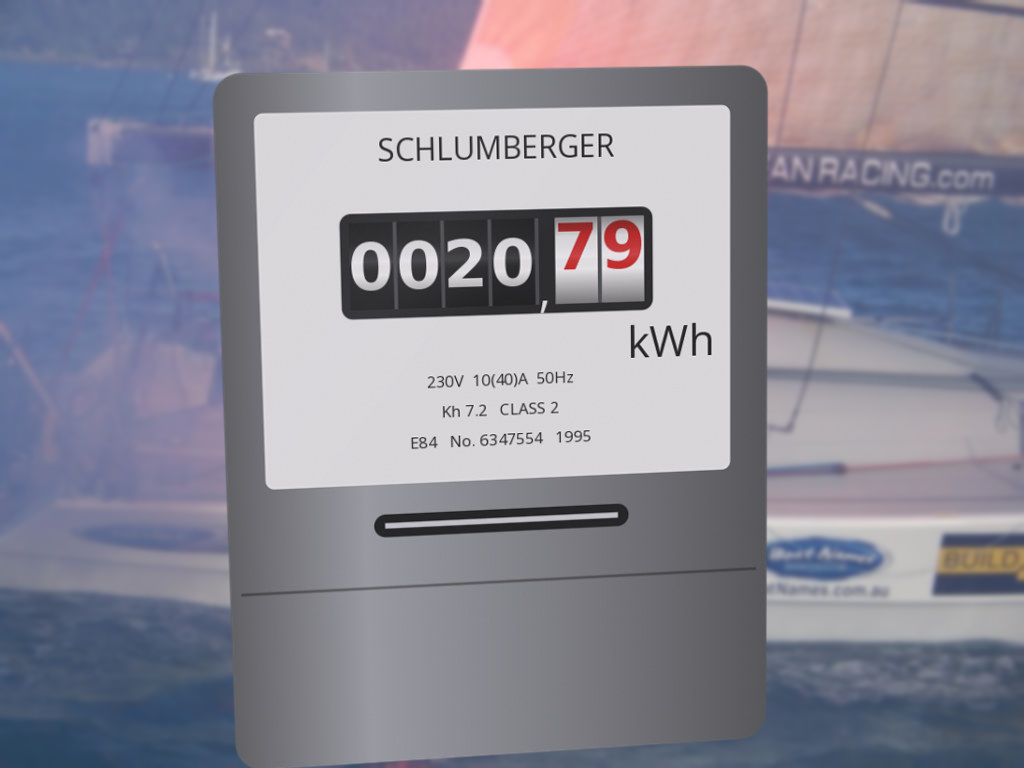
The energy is 20.79; kWh
